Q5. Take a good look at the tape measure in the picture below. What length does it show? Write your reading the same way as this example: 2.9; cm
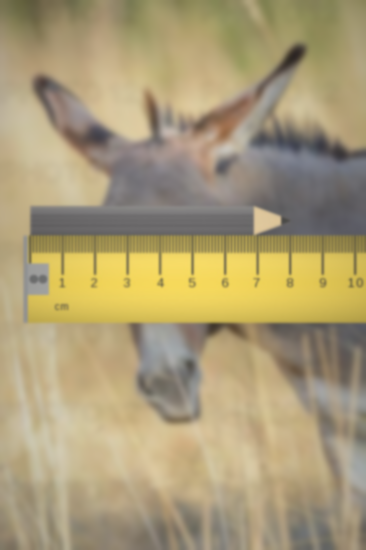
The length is 8; cm
